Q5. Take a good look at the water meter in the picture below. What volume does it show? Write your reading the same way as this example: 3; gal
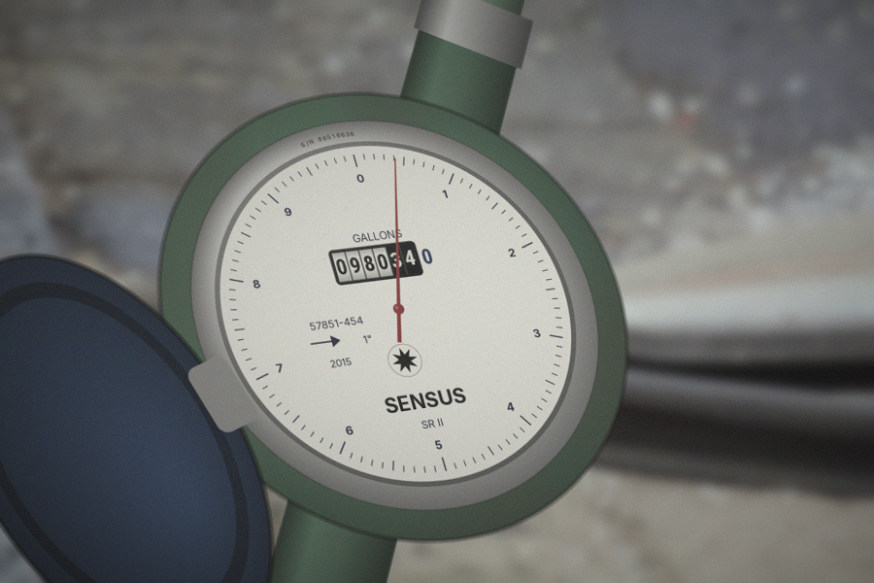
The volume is 980340.4; gal
